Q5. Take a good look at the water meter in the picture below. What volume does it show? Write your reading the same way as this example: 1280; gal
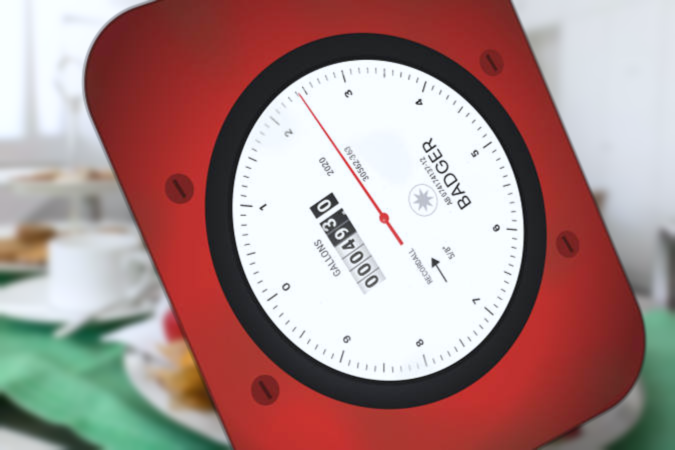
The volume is 4932.4; gal
